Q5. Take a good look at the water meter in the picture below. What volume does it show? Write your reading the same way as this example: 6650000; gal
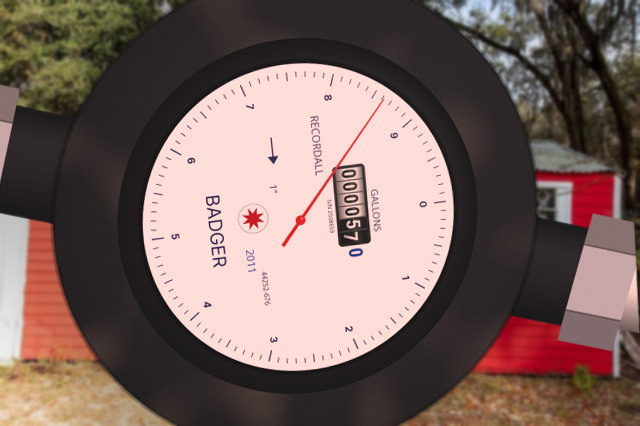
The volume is 568.6; gal
